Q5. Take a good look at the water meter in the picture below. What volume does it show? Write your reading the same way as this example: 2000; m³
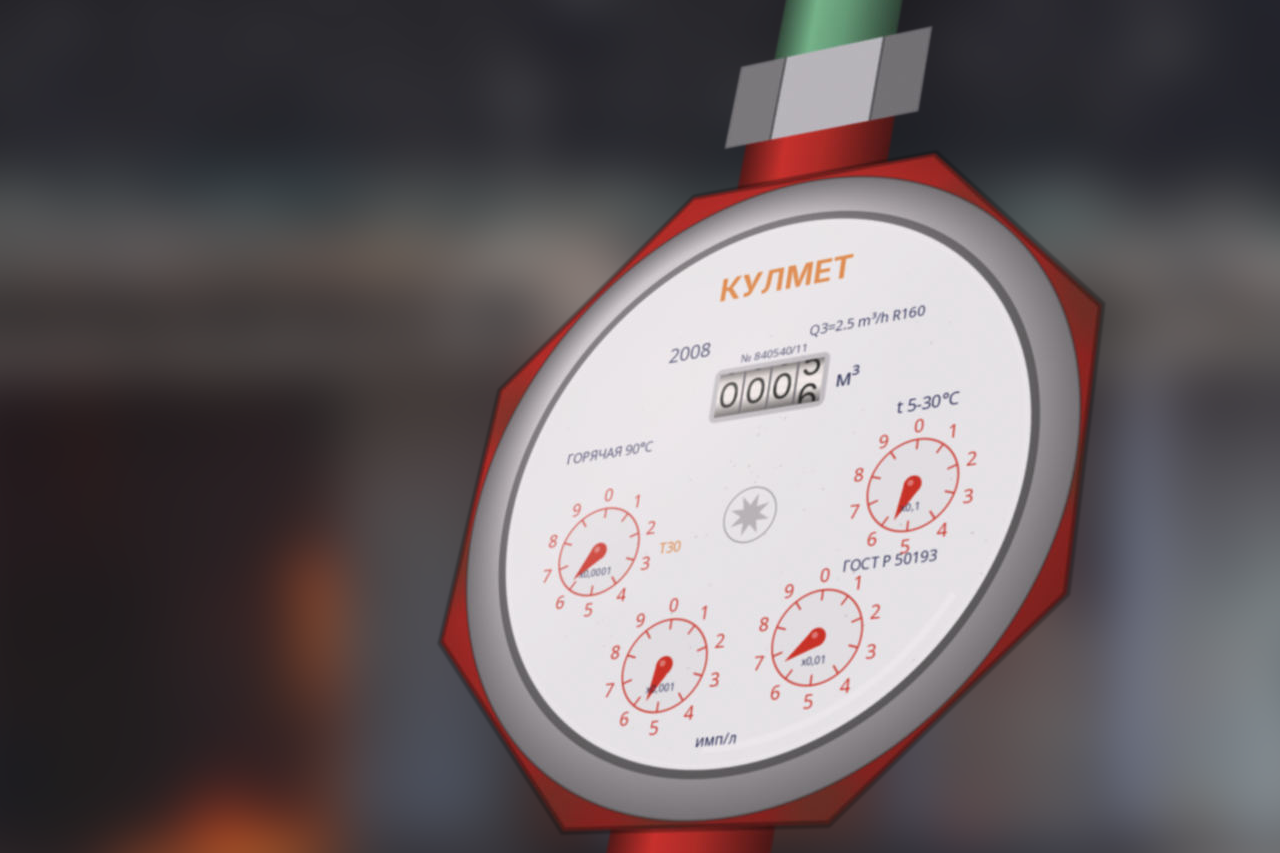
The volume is 5.5656; m³
